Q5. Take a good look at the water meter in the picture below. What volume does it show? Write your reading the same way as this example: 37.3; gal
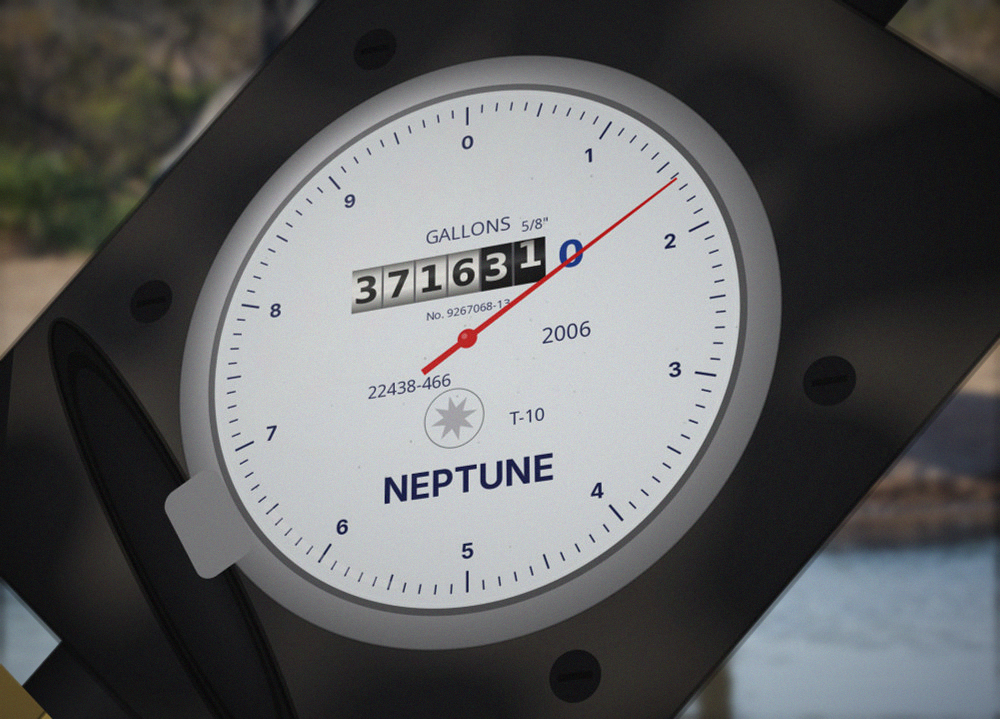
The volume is 3716311.6; gal
